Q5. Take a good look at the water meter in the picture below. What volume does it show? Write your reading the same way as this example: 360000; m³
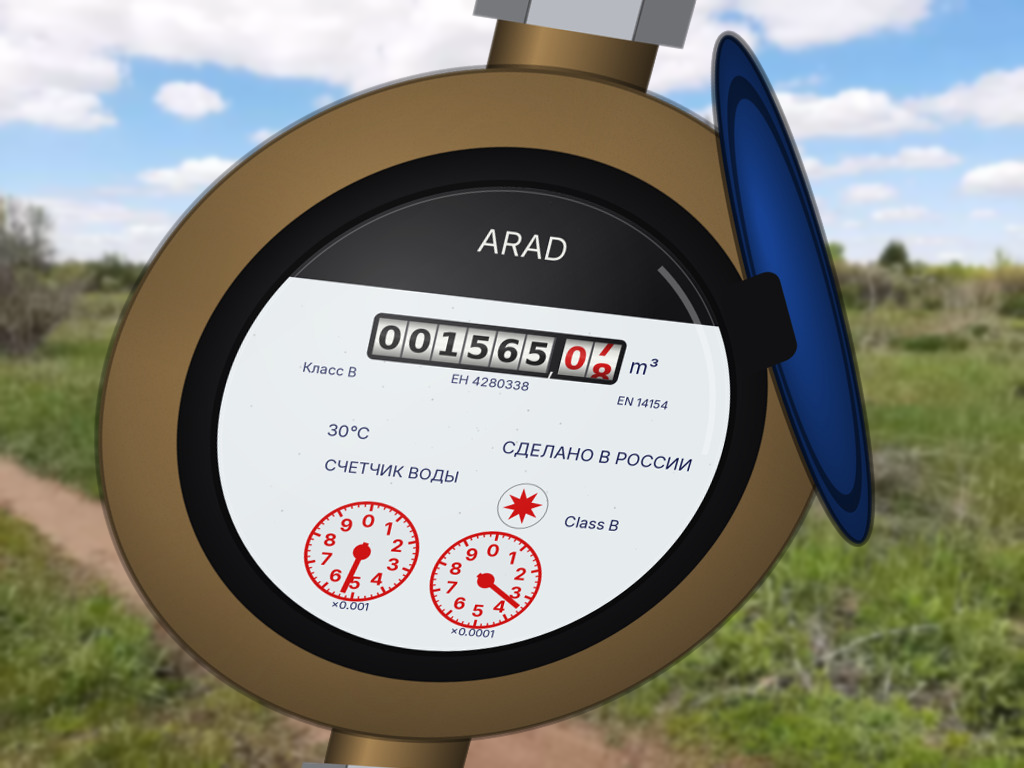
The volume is 1565.0753; m³
